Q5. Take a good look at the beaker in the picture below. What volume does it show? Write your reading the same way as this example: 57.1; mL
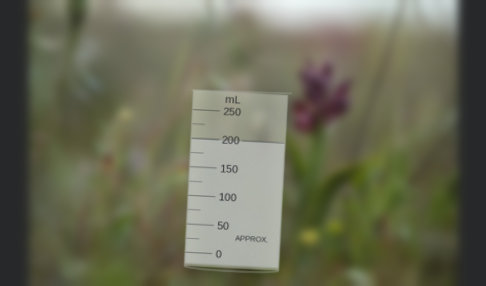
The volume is 200; mL
